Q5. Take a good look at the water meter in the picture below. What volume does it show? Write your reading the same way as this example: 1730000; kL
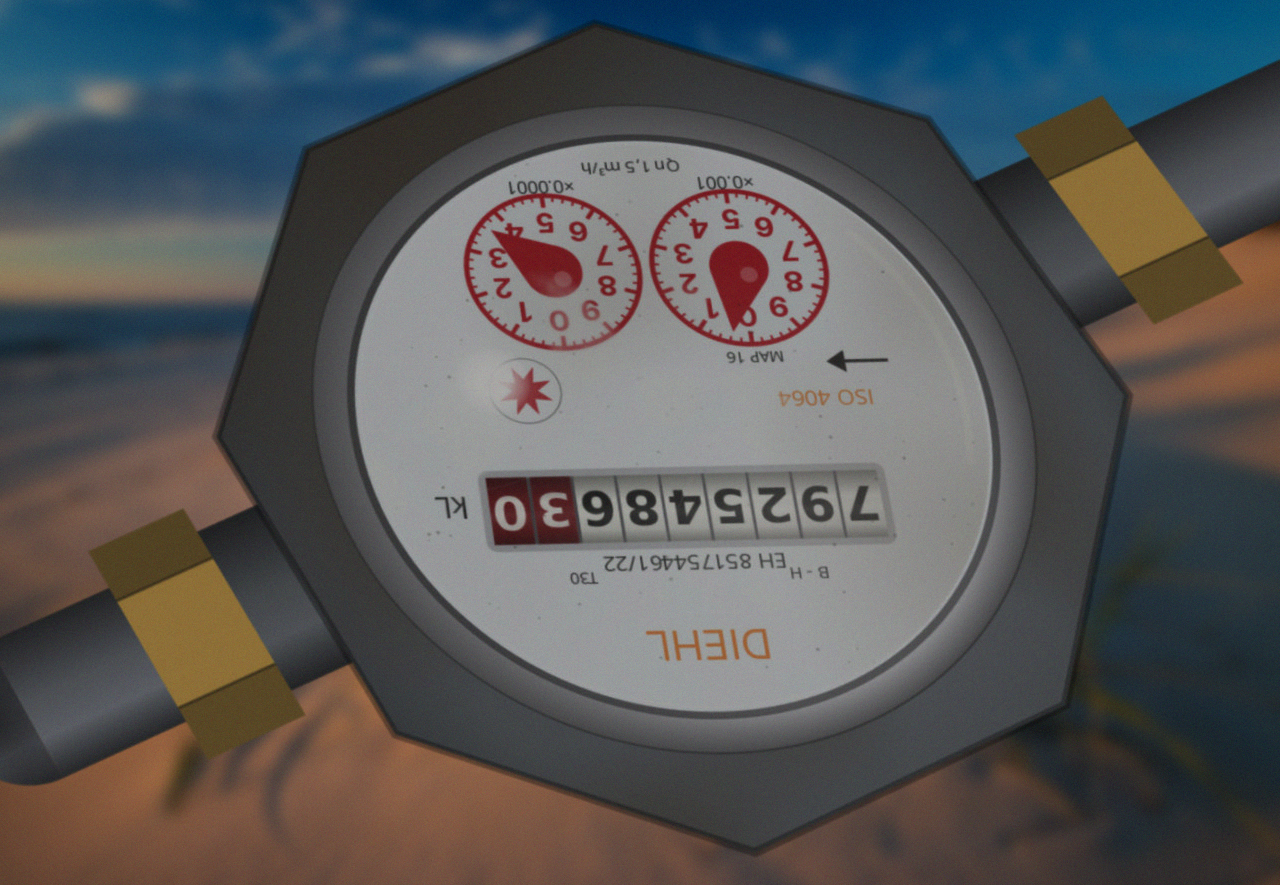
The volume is 7925486.3003; kL
